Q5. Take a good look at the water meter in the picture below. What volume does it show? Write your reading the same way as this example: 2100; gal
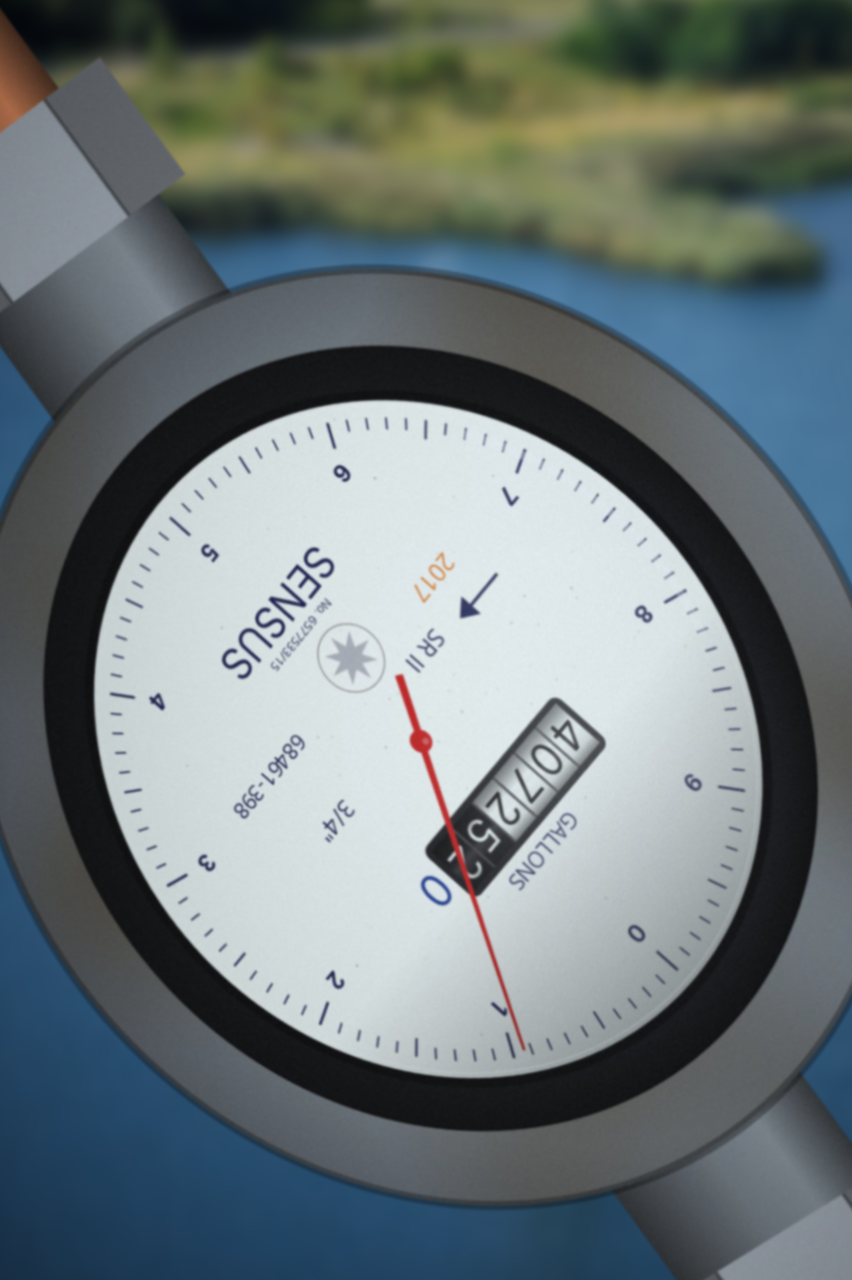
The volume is 4072520.9; gal
